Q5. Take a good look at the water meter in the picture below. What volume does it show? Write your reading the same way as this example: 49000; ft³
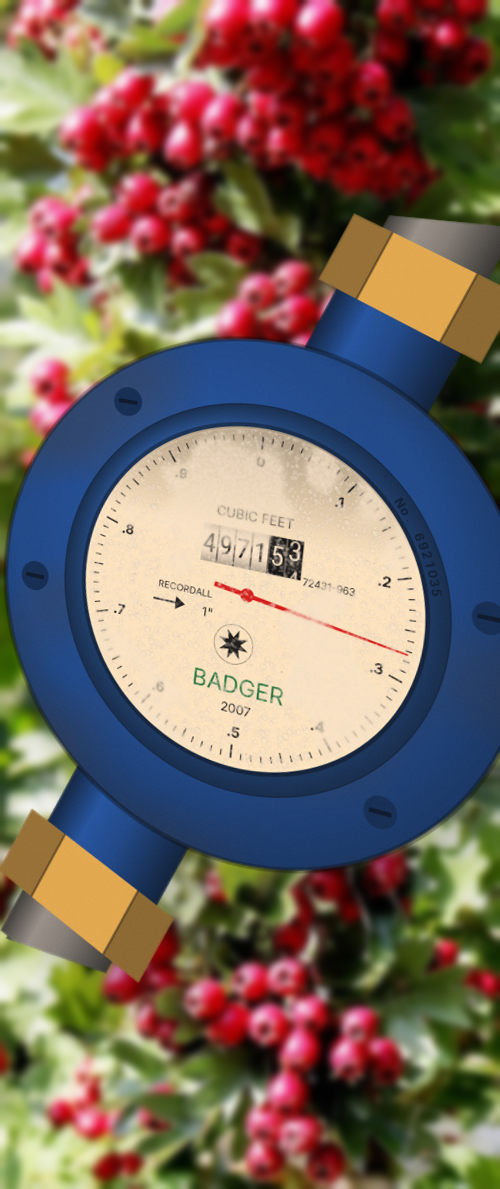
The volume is 497153.27; ft³
